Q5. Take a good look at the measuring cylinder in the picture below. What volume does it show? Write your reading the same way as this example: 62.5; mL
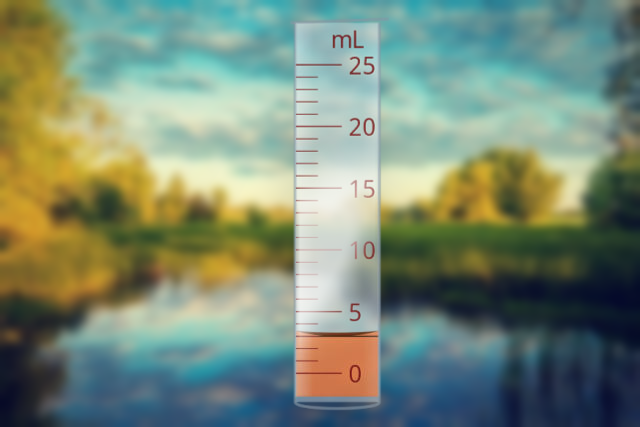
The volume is 3; mL
